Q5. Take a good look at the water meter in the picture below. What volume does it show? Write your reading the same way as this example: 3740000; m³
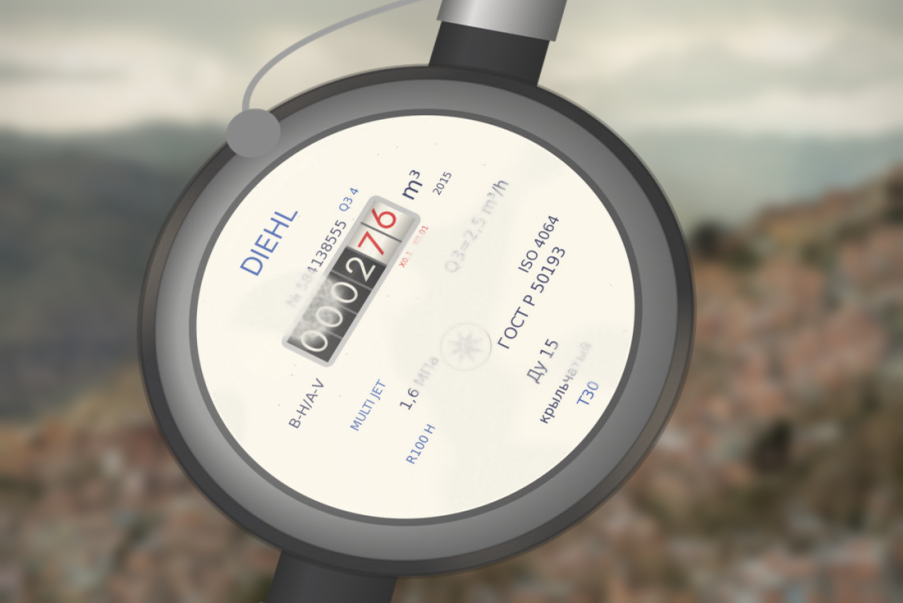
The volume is 2.76; m³
